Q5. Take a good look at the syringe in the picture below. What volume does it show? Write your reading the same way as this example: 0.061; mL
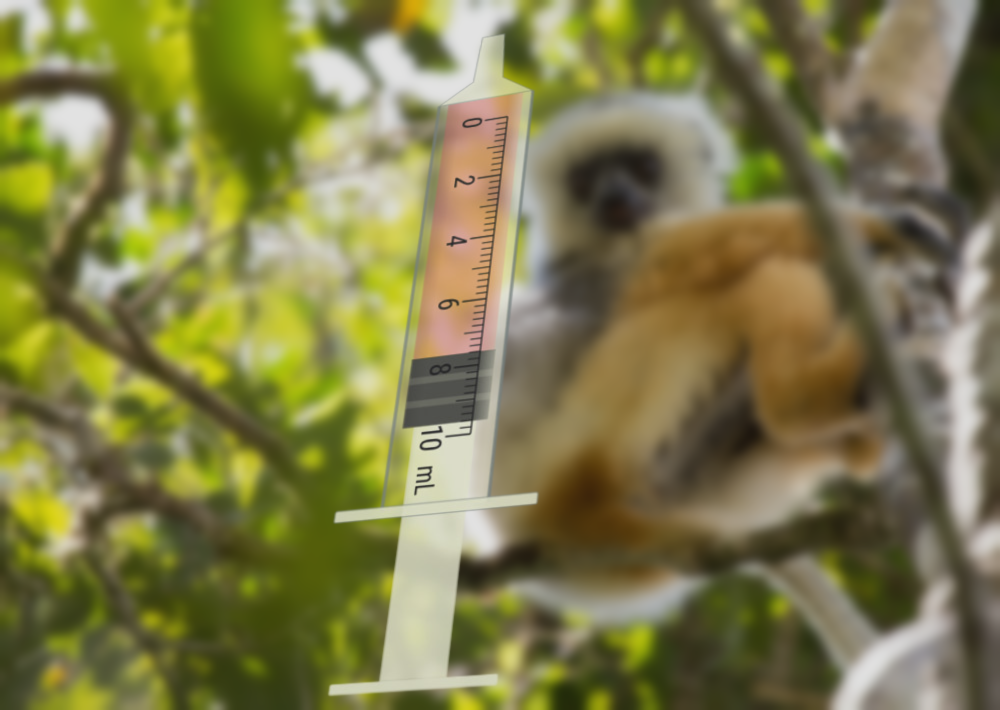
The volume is 7.6; mL
